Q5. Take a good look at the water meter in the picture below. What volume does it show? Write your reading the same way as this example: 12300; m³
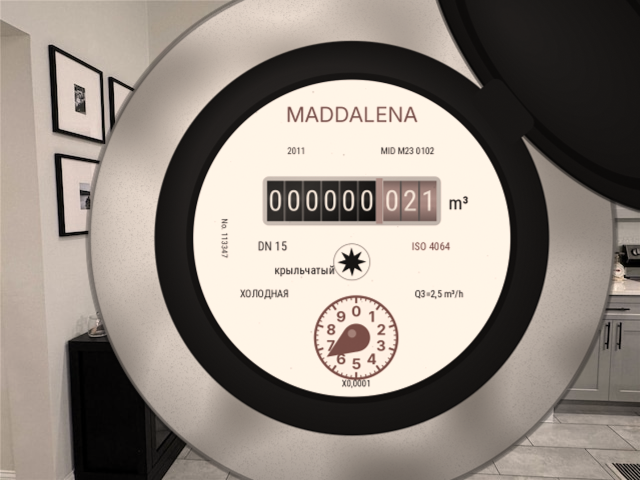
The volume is 0.0216; m³
